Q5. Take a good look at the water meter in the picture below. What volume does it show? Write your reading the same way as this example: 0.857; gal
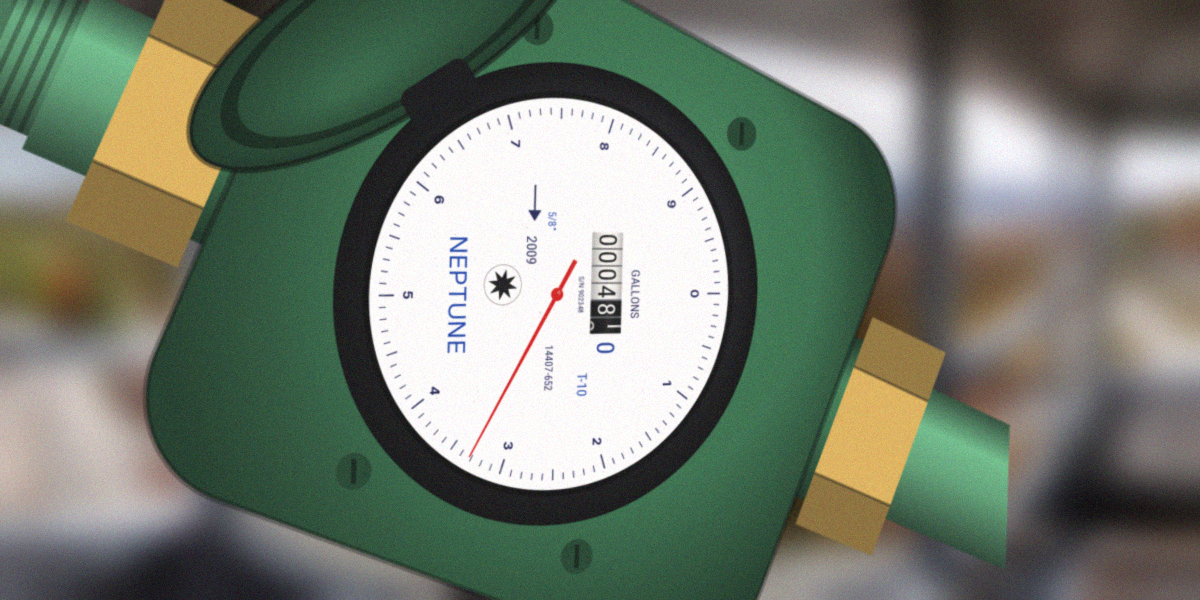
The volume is 4813.3; gal
